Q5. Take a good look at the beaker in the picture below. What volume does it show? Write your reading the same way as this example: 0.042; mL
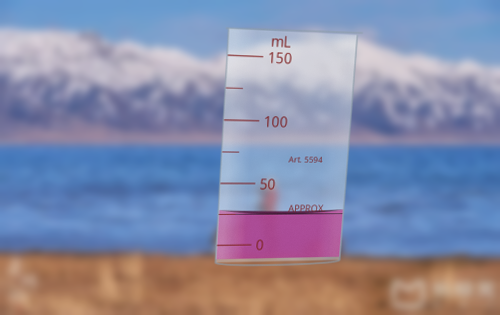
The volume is 25; mL
